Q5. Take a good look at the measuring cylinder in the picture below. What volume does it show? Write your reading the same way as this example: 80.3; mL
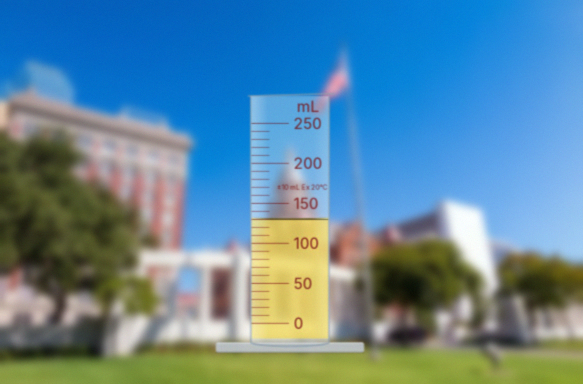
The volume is 130; mL
